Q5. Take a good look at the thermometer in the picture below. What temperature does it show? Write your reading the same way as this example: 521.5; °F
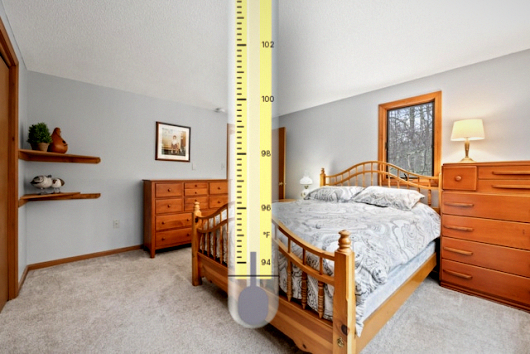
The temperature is 94.4; °F
